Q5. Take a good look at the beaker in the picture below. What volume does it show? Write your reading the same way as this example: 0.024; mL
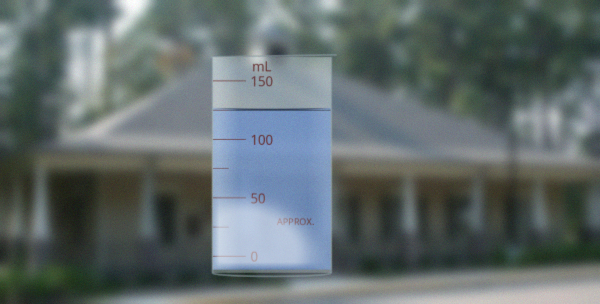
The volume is 125; mL
